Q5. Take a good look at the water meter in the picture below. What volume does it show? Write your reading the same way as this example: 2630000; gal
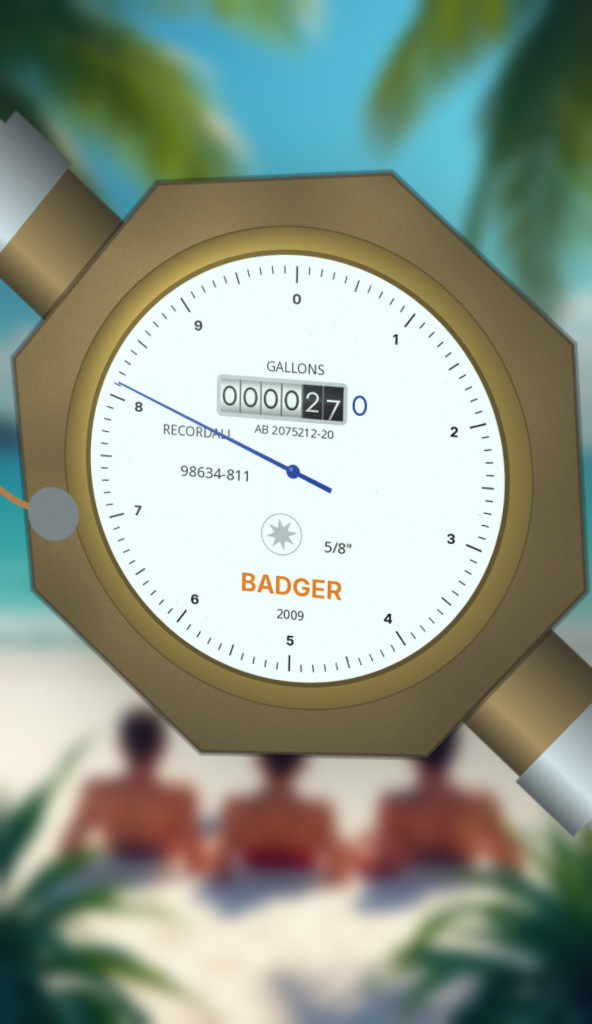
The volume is 268.1; gal
